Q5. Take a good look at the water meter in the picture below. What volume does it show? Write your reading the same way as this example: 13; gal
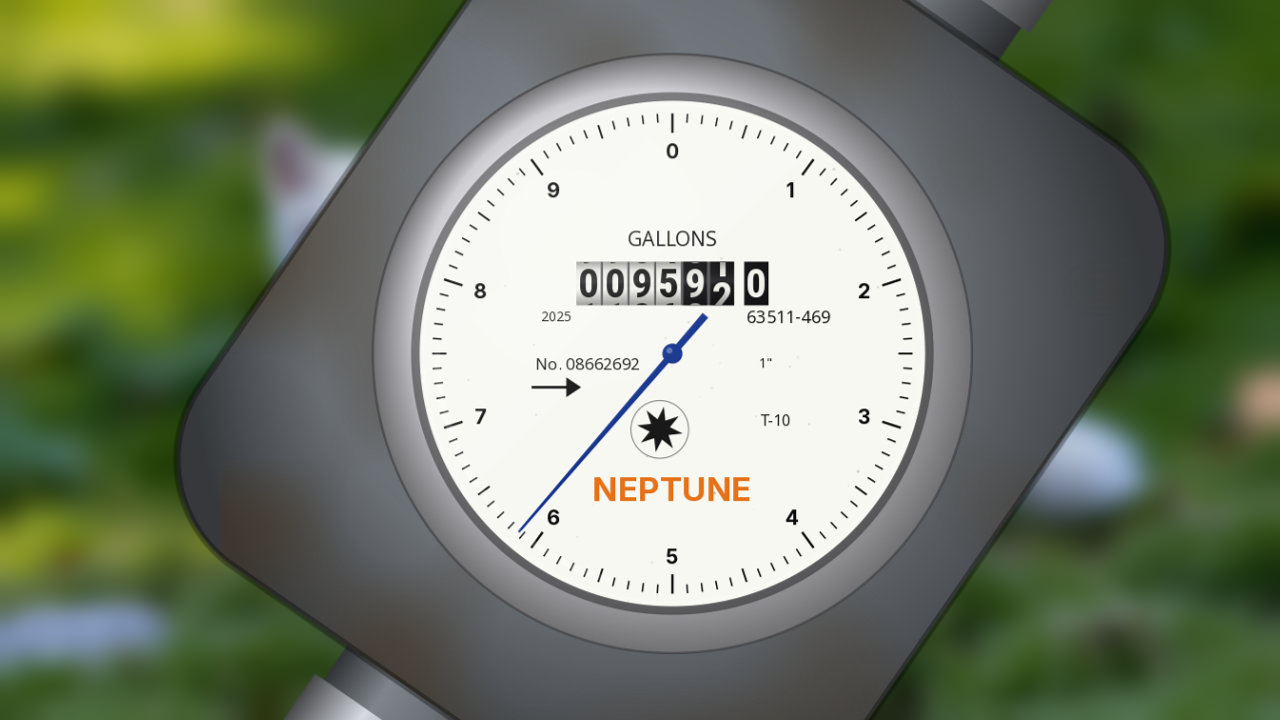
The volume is 95916.1; gal
